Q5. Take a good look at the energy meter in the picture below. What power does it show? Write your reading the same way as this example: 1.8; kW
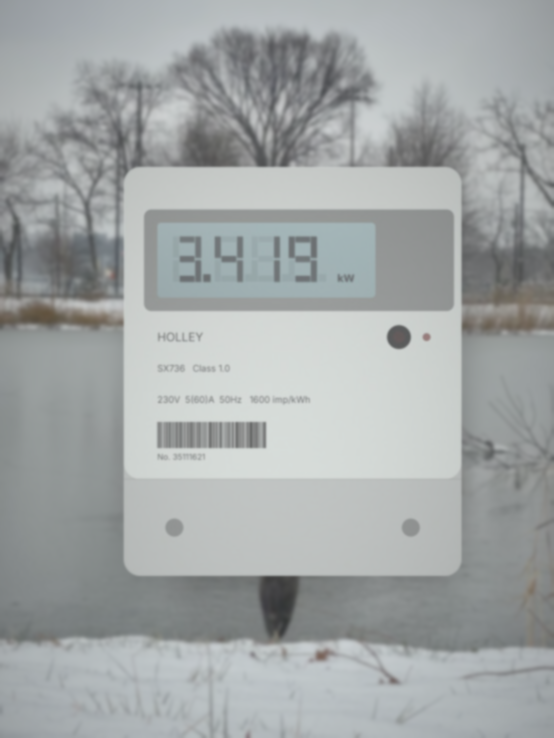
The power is 3.419; kW
